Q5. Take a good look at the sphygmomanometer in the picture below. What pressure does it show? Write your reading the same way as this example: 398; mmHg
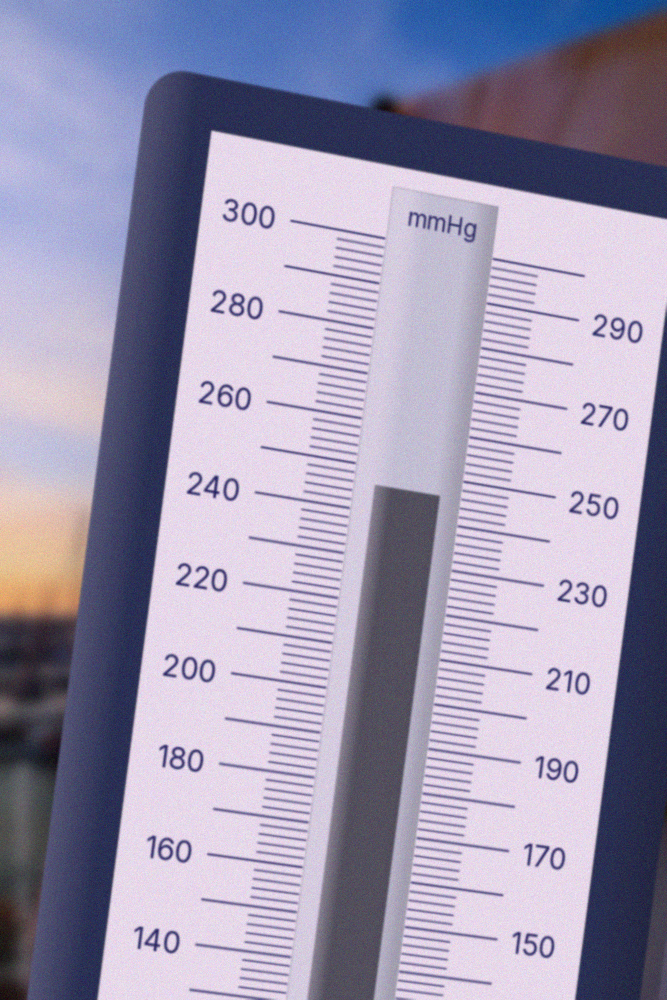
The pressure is 246; mmHg
